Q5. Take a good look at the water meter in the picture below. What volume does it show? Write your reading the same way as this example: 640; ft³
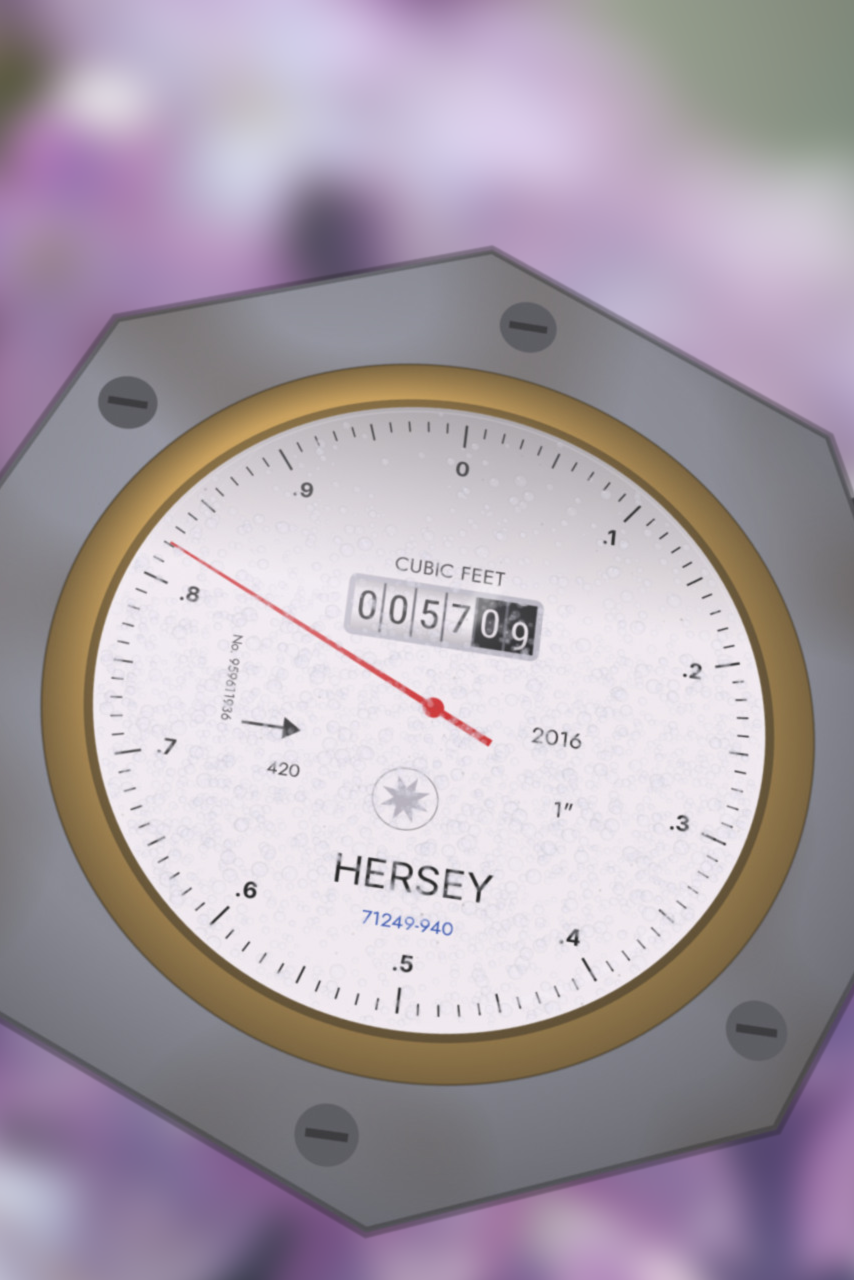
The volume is 5708.82; ft³
